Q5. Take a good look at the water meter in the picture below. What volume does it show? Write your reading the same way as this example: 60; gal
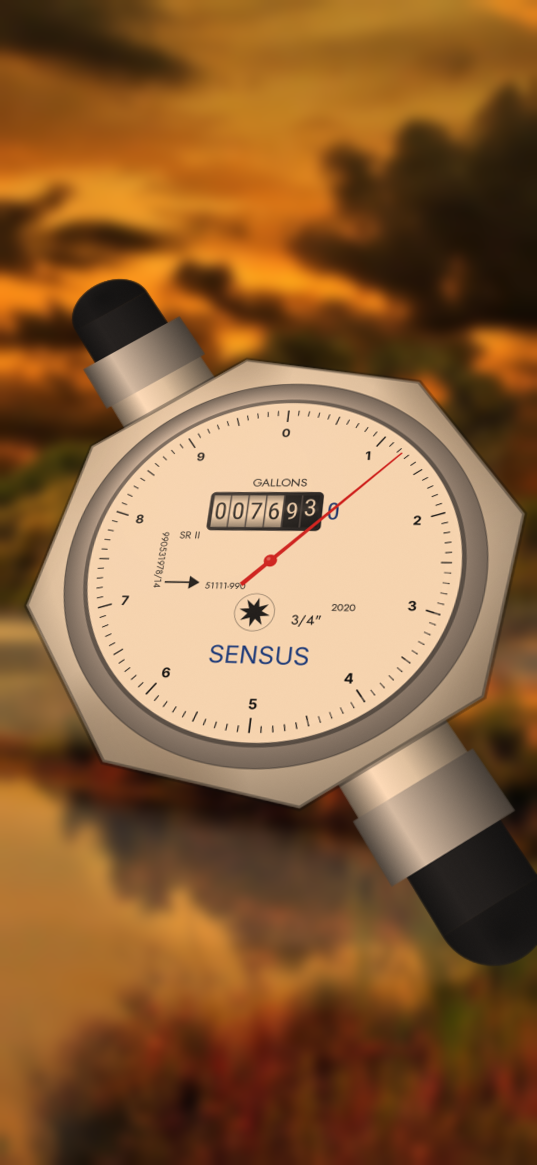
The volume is 76931.2; gal
